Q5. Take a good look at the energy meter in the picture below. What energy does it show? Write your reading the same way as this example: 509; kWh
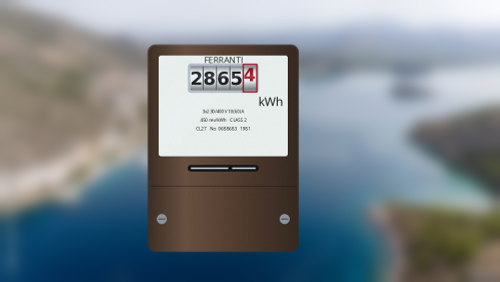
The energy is 2865.4; kWh
